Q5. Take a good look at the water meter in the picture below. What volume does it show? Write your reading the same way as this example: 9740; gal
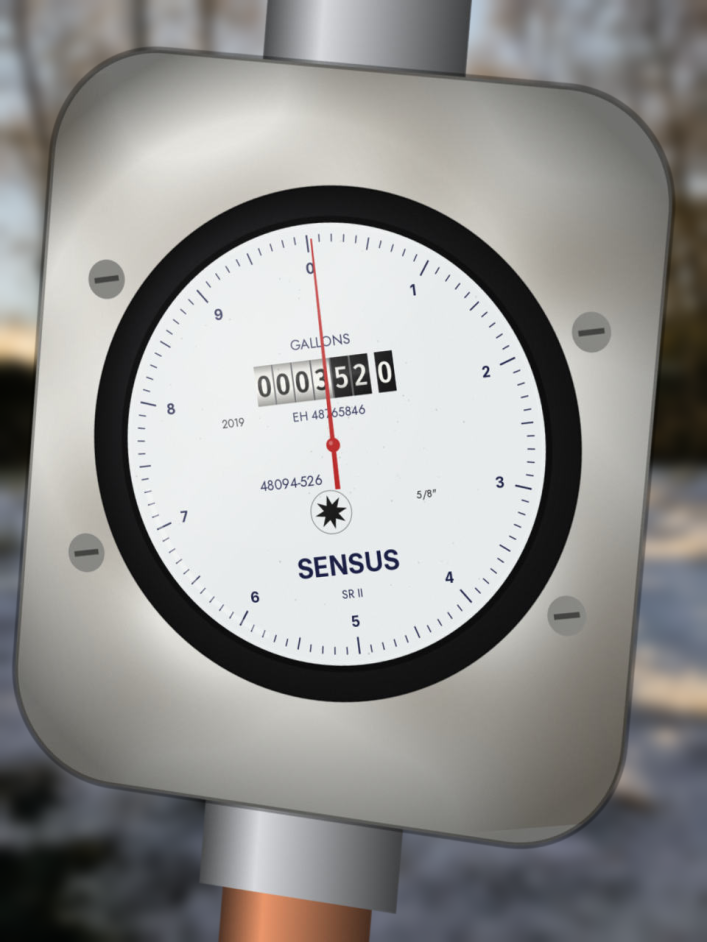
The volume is 3520.0; gal
